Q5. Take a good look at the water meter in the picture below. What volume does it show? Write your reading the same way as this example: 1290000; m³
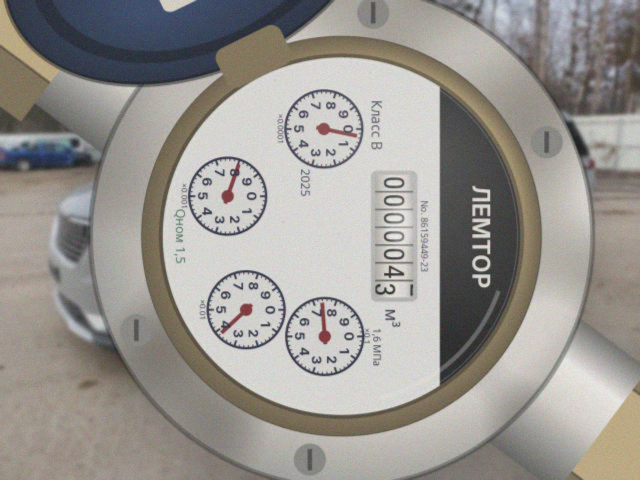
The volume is 42.7380; m³
